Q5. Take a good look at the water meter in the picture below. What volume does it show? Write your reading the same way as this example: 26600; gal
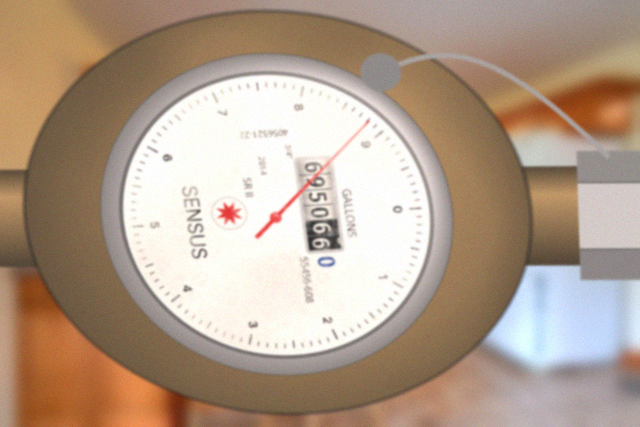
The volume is 6950658.8; gal
